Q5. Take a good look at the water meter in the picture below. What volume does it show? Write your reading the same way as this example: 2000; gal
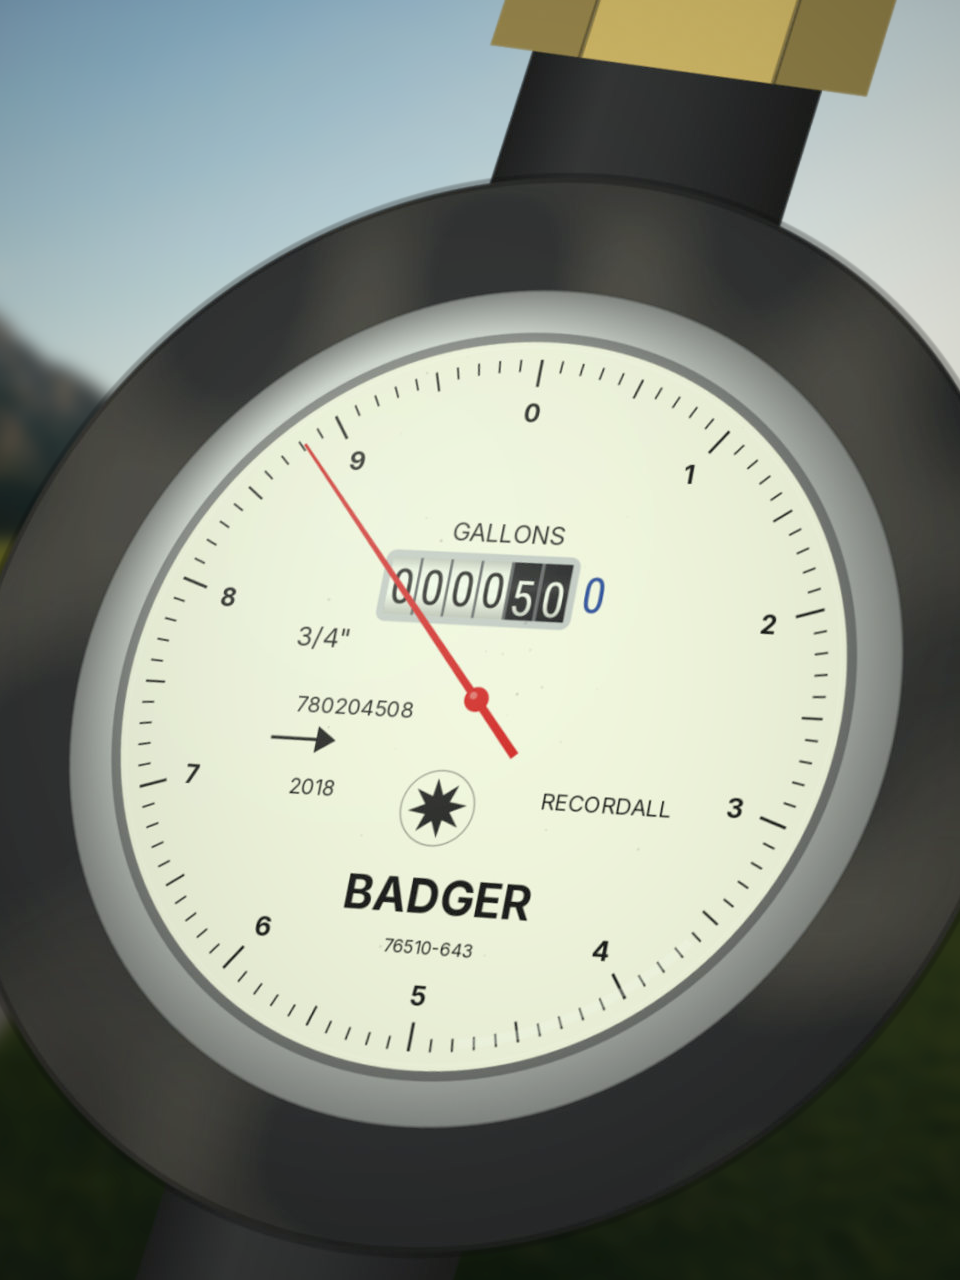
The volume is 498.8; gal
